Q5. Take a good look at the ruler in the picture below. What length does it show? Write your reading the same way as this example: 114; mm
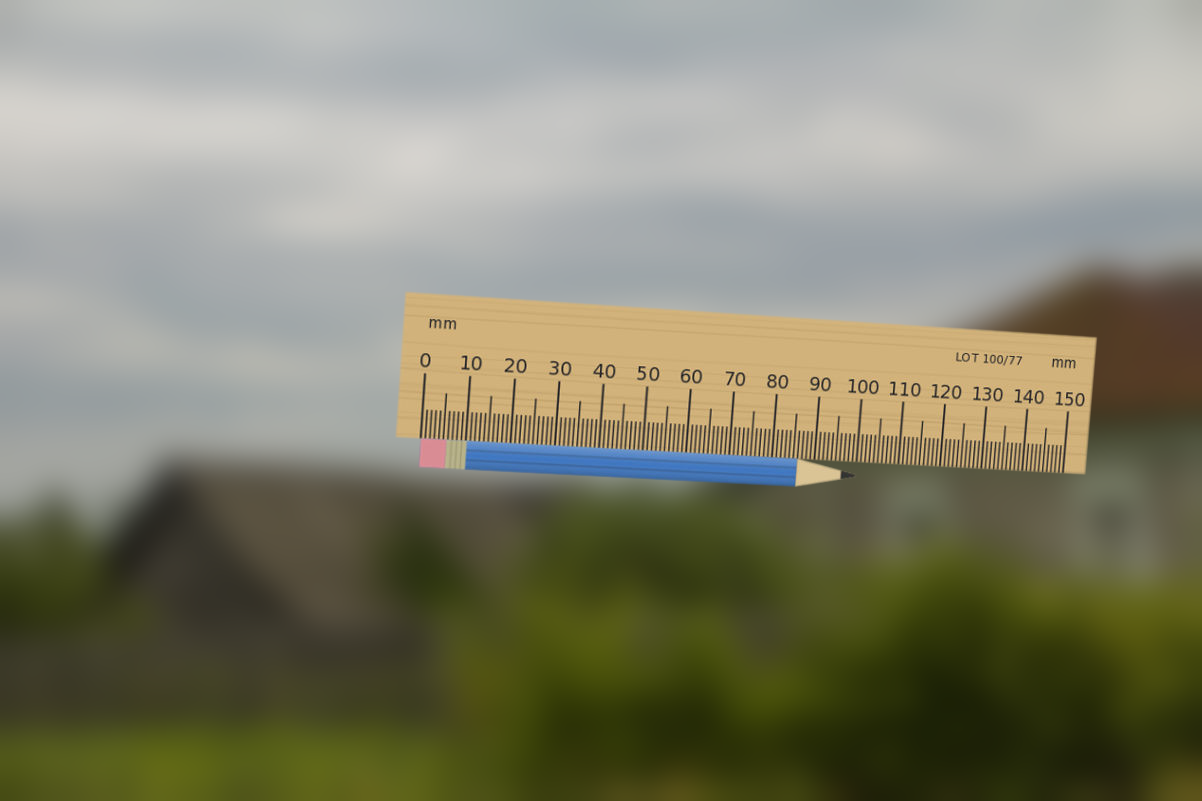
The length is 100; mm
